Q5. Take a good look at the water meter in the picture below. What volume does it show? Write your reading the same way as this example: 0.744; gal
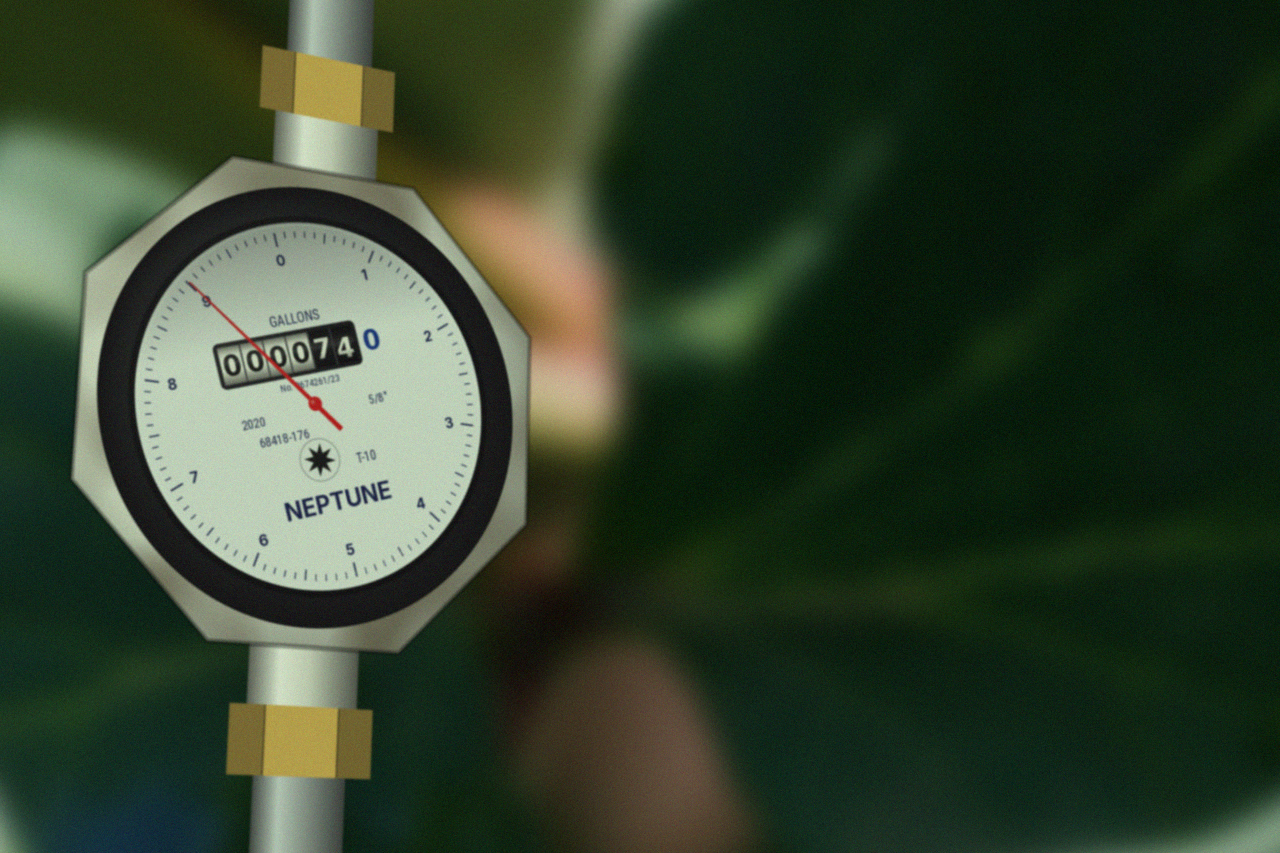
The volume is 739.0; gal
